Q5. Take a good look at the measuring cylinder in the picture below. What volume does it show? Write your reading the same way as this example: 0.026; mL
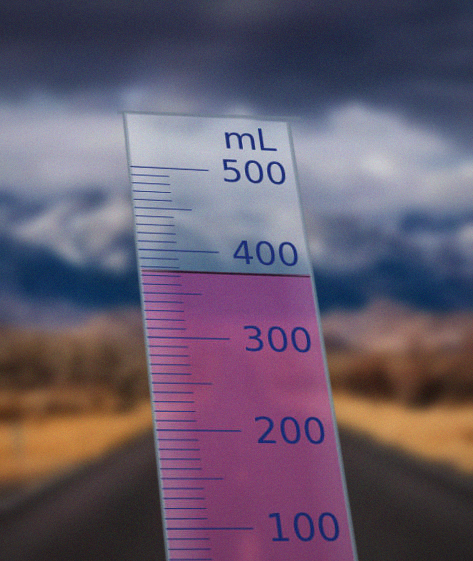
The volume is 375; mL
